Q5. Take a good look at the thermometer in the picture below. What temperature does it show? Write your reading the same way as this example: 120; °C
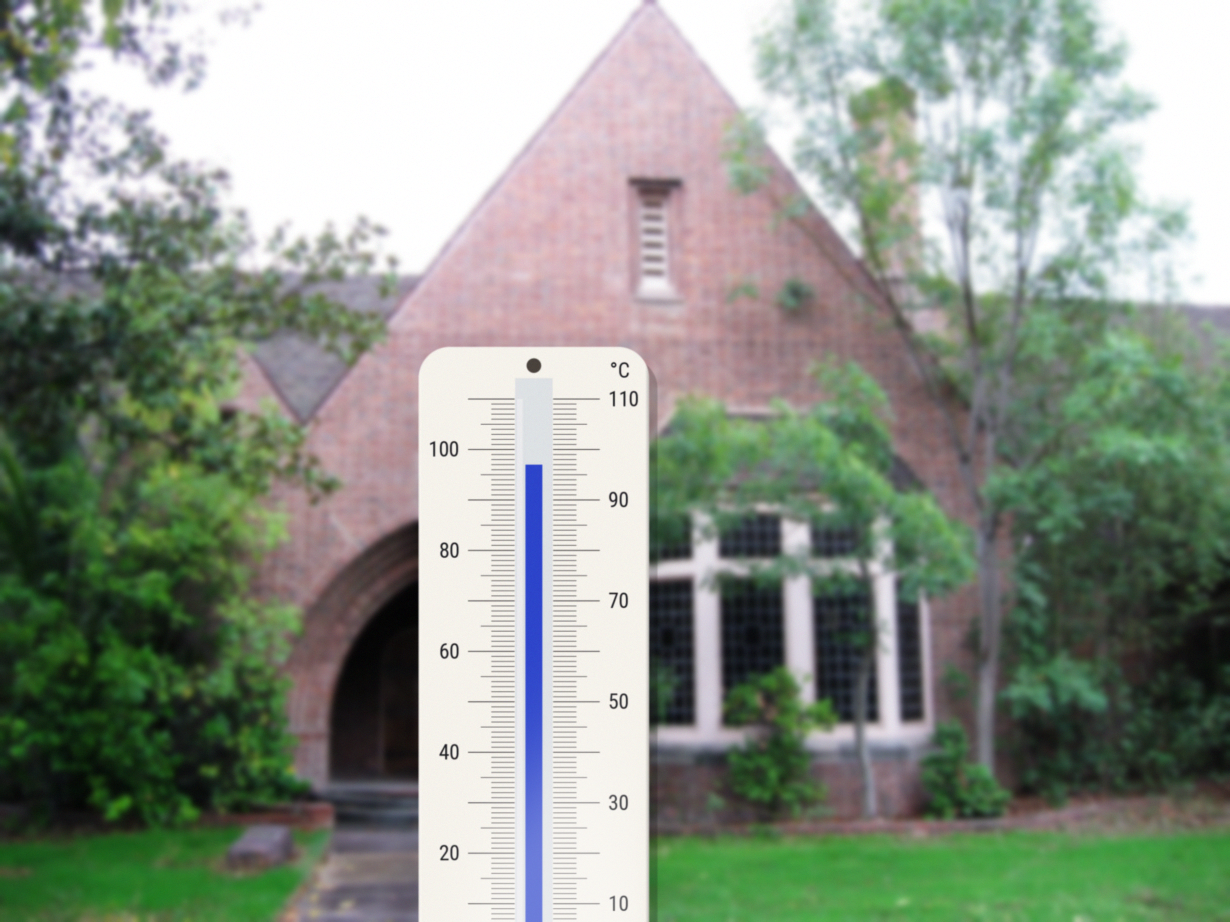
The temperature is 97; °C
